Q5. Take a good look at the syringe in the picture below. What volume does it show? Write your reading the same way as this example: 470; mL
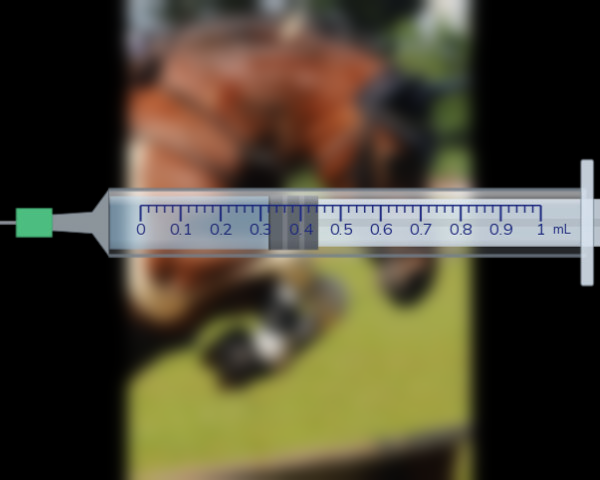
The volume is 0.32; mL
